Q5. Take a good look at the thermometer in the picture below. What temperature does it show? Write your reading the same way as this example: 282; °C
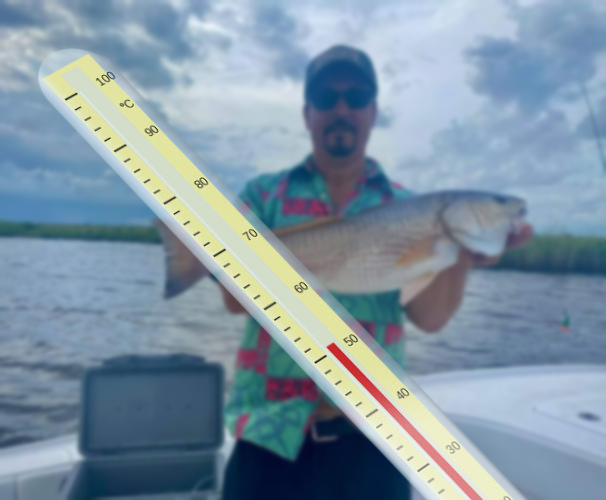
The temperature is 51; °C
